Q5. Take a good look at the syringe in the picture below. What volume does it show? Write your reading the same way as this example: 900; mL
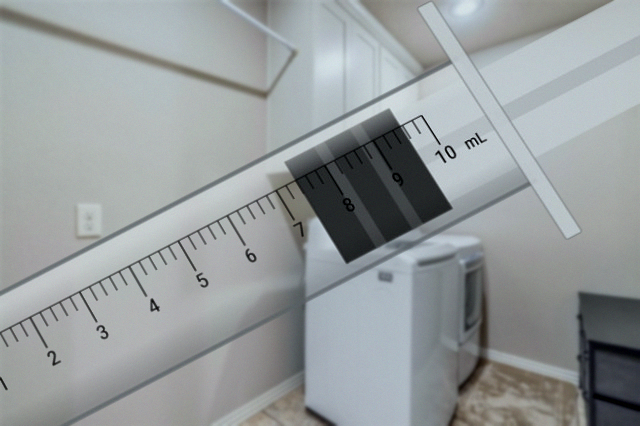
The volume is 7.4; mL
